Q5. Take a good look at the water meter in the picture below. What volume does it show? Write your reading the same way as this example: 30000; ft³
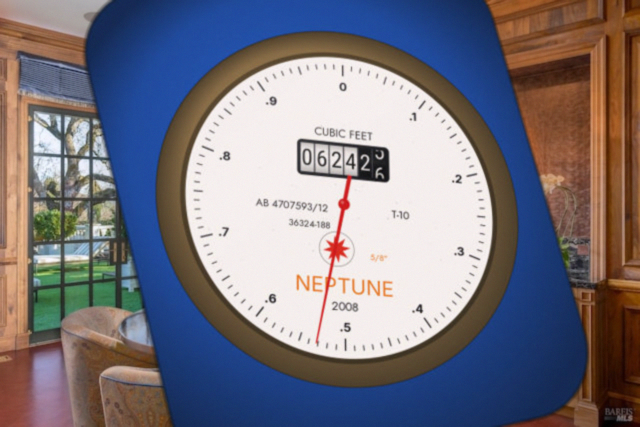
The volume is 62425.53; ft³
